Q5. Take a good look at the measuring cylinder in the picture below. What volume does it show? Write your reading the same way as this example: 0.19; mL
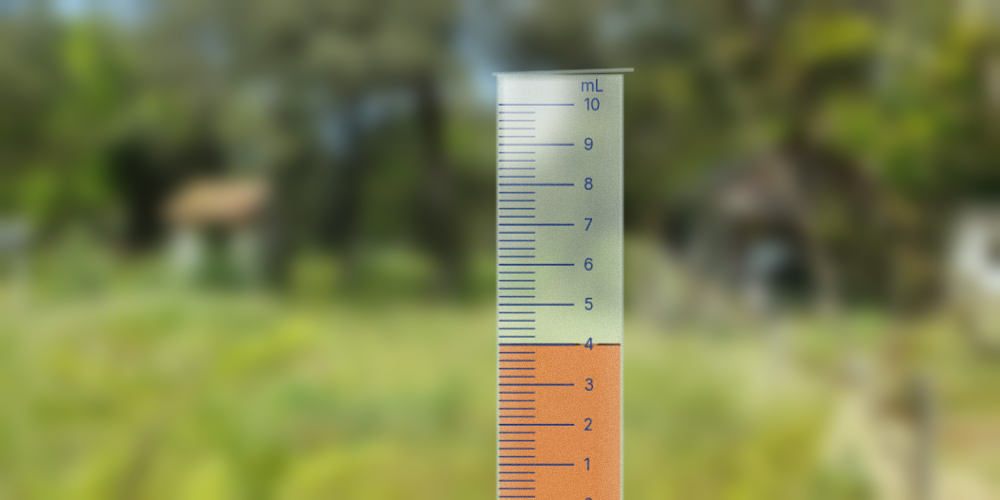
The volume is 4; mL
